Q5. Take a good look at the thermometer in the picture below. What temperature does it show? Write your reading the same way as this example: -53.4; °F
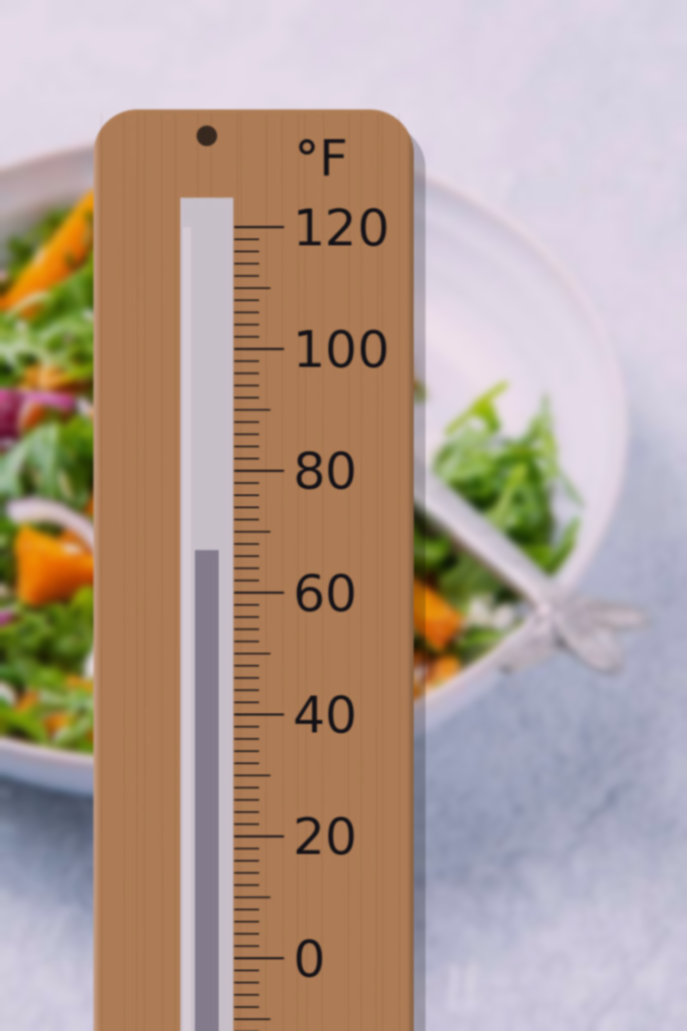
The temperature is 67; °F
